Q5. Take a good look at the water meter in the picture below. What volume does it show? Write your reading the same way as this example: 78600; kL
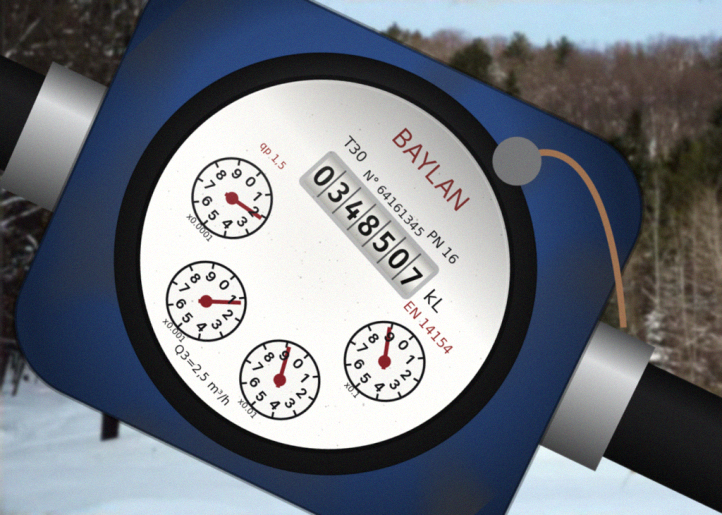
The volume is 348506.8912; kL
